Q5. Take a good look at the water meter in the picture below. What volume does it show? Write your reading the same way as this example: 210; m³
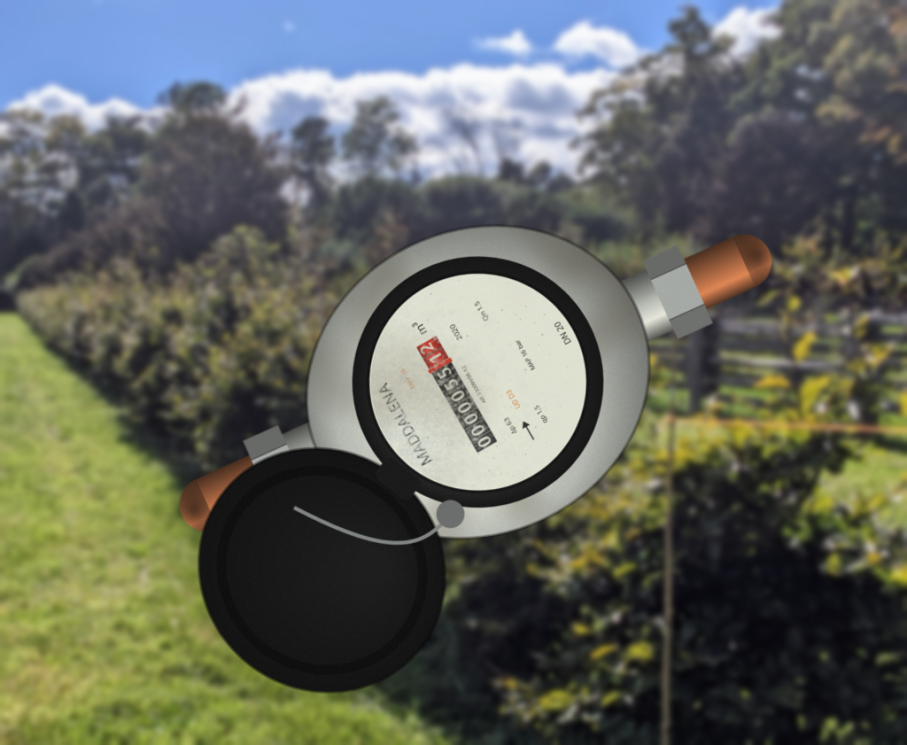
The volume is 55.12; m³
